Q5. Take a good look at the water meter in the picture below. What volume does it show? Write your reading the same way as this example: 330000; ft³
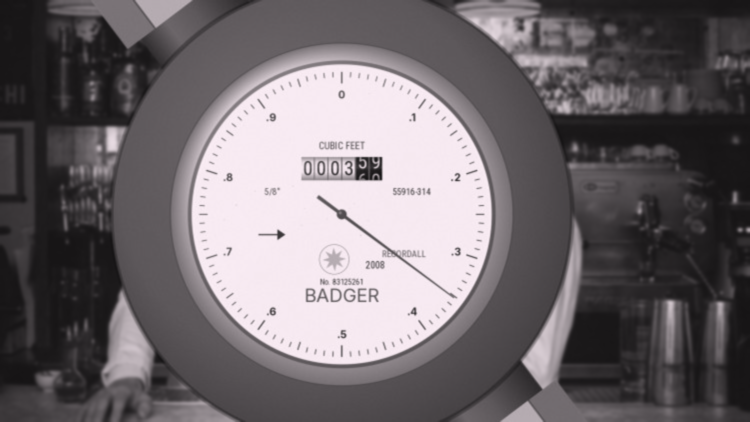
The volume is 359.35; ft³
